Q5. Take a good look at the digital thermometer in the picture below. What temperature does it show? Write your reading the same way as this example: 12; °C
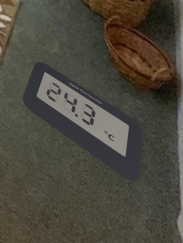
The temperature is 24.3; °C
